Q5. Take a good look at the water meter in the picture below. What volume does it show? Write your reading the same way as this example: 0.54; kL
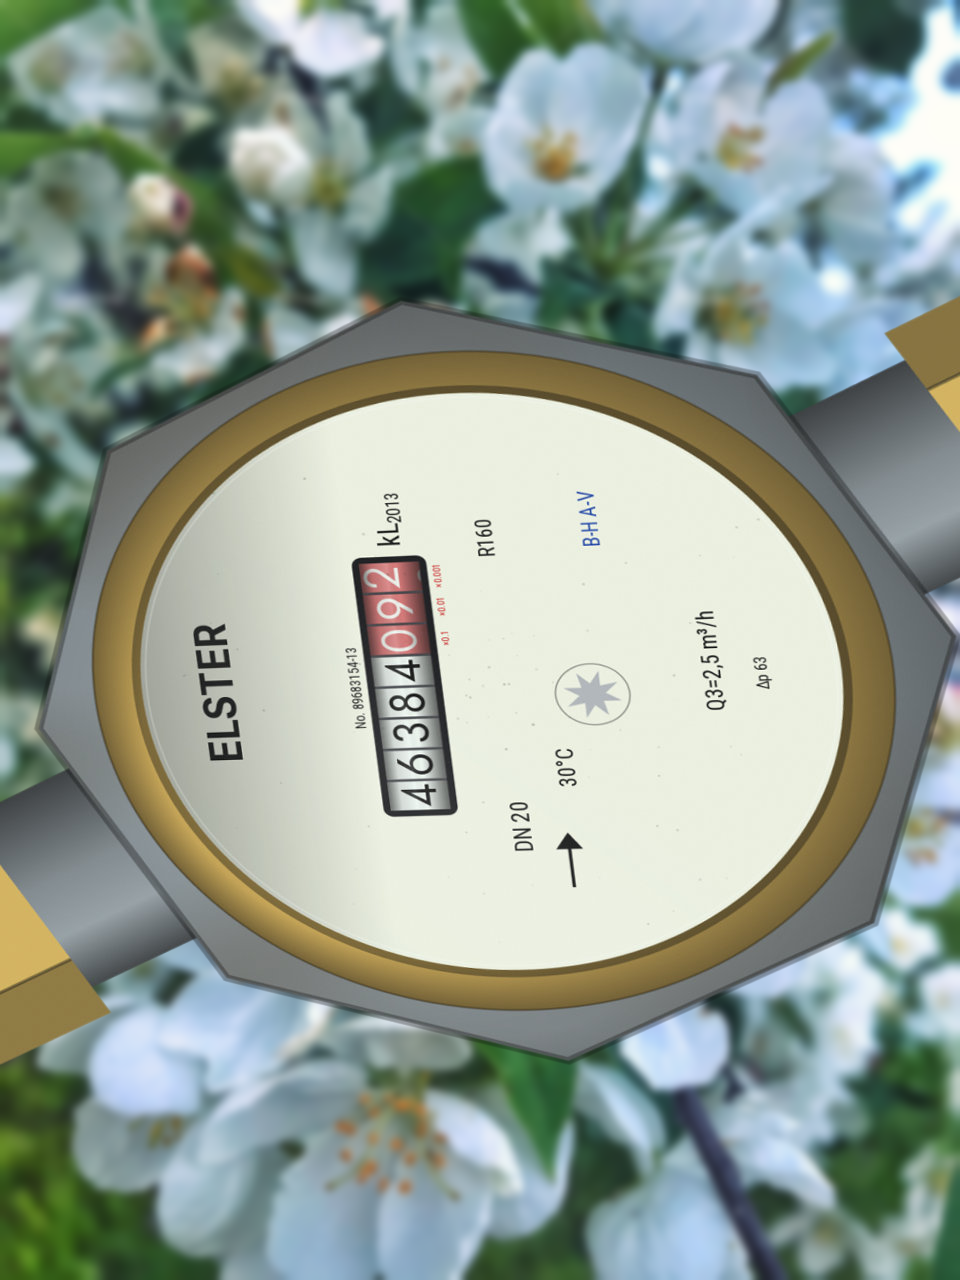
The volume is 46384.092; kL
